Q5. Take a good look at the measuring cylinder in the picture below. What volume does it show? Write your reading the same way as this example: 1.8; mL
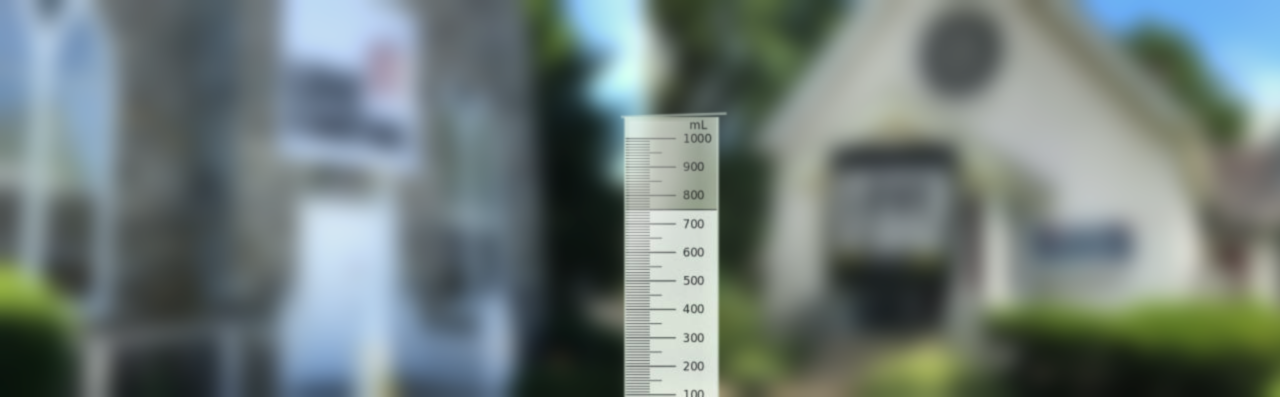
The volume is 750; mL
